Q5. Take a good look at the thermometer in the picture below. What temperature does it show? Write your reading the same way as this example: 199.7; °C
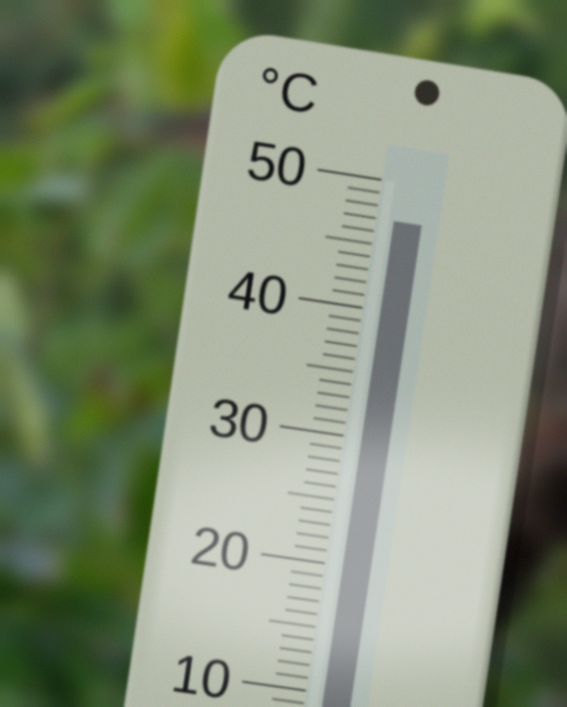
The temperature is 47; °C
